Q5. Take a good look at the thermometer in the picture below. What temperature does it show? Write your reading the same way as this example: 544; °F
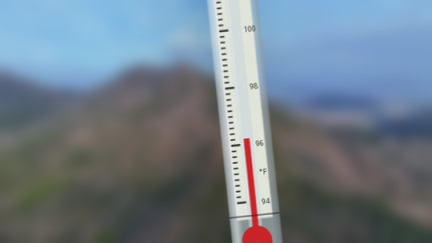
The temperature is 96.2; °F
